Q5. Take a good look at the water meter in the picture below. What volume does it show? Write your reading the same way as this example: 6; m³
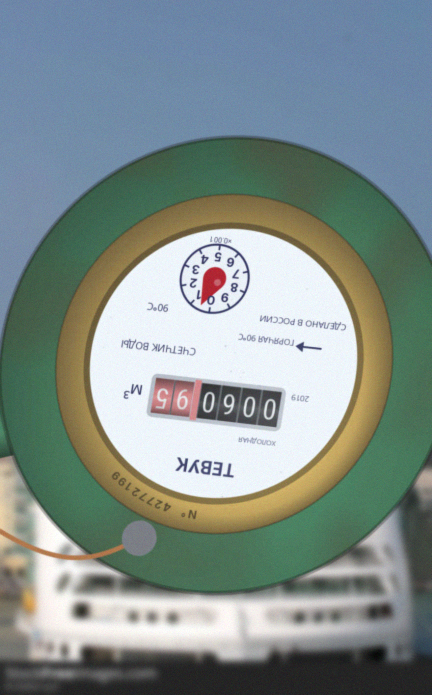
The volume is 60.950; m³
